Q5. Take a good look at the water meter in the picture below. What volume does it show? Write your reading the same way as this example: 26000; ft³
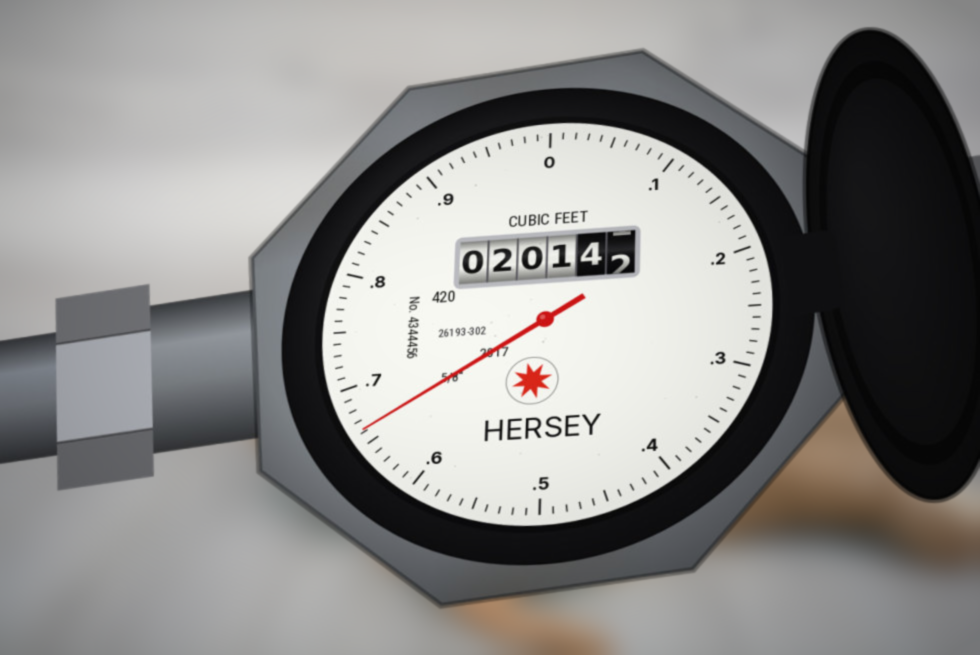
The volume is 20141.66; ft³
